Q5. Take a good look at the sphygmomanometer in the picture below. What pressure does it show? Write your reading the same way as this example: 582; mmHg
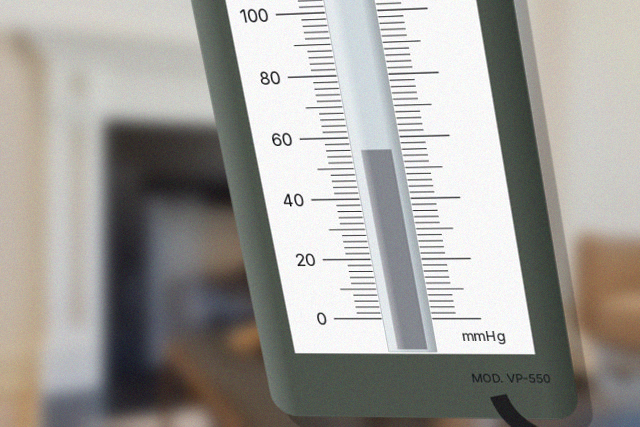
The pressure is 56; mmHg
